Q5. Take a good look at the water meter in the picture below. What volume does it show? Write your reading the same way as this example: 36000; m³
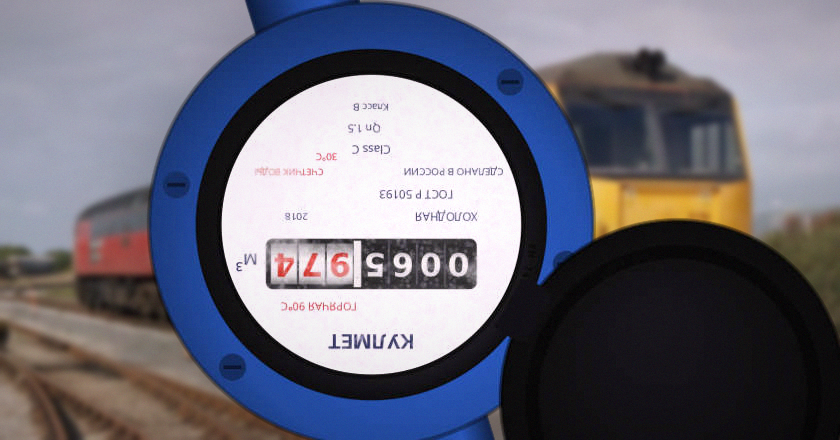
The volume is 65.974; m³
